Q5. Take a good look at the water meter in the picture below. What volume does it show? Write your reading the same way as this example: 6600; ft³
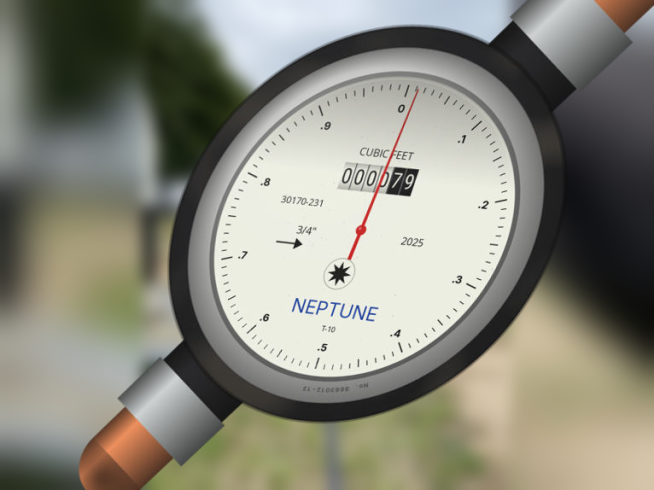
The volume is 79.01; ft³
